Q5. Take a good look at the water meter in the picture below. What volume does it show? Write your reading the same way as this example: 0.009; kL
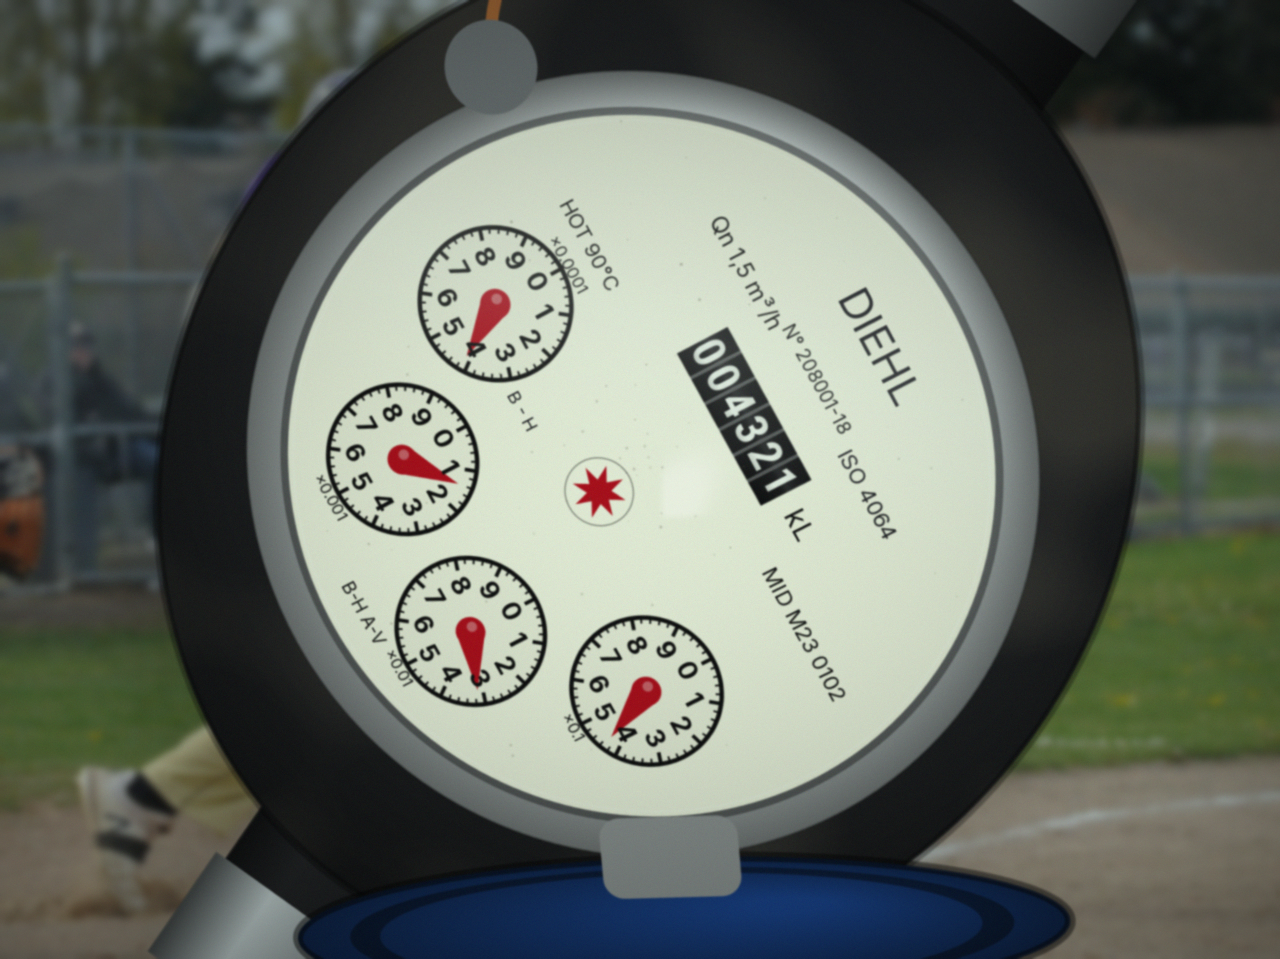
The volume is 4321.4314; kL
